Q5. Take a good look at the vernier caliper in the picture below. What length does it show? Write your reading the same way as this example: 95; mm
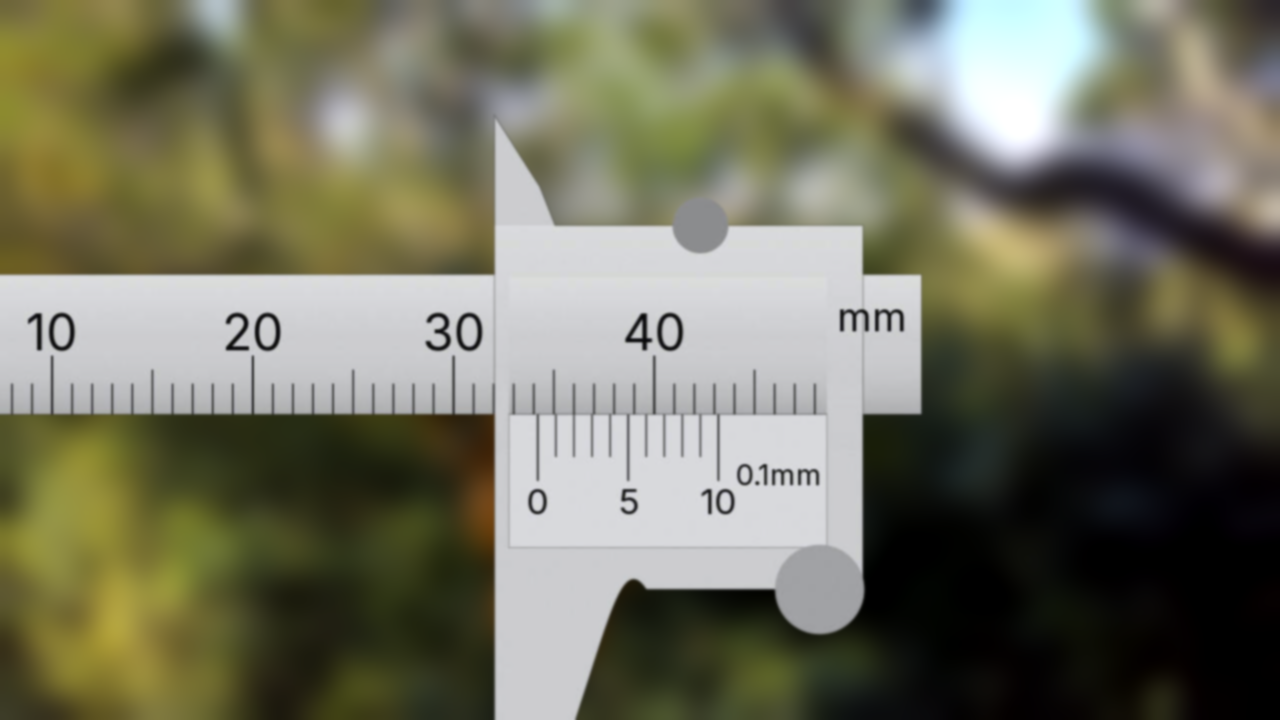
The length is 34.2; mm
